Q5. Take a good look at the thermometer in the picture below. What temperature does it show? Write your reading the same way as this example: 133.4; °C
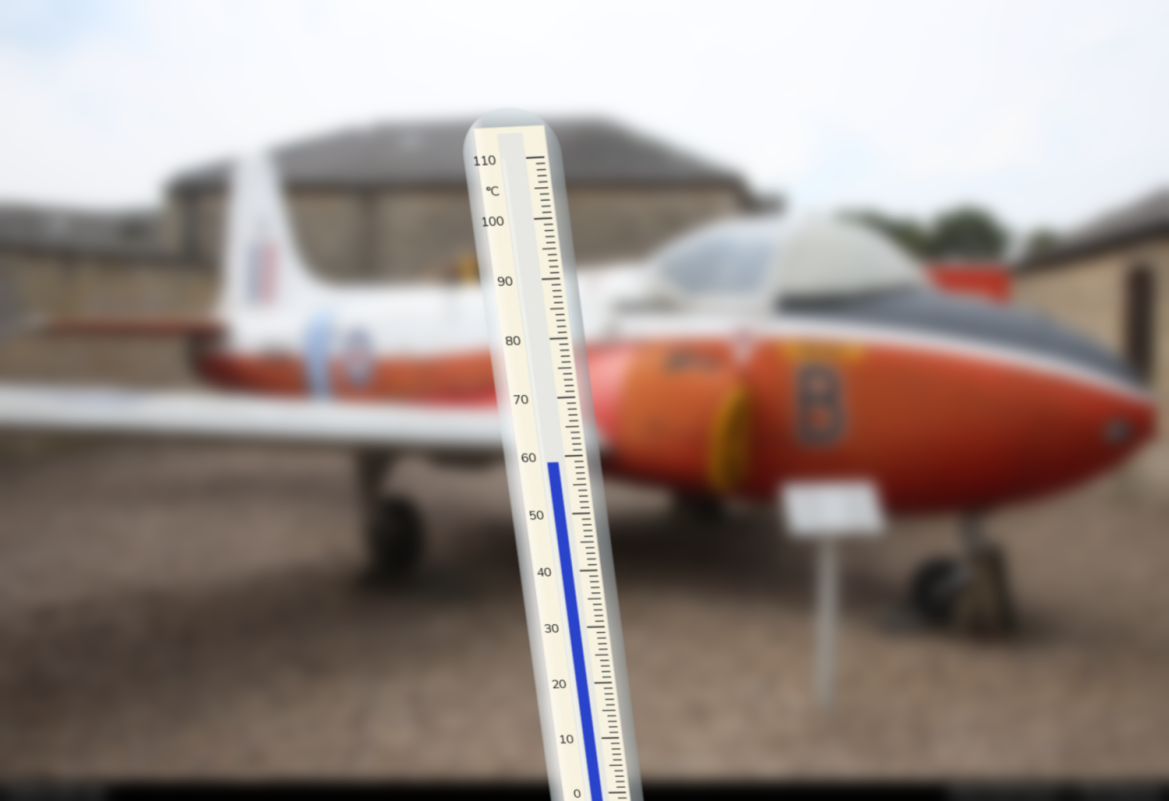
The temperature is 59; °C
